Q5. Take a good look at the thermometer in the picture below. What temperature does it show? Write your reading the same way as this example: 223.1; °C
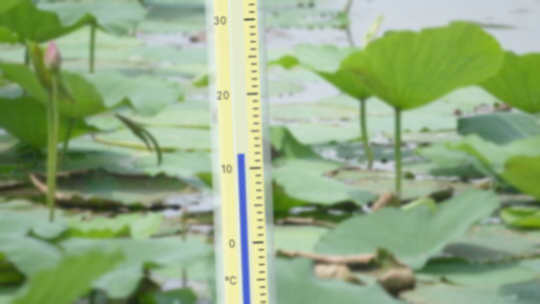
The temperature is 12; °C
